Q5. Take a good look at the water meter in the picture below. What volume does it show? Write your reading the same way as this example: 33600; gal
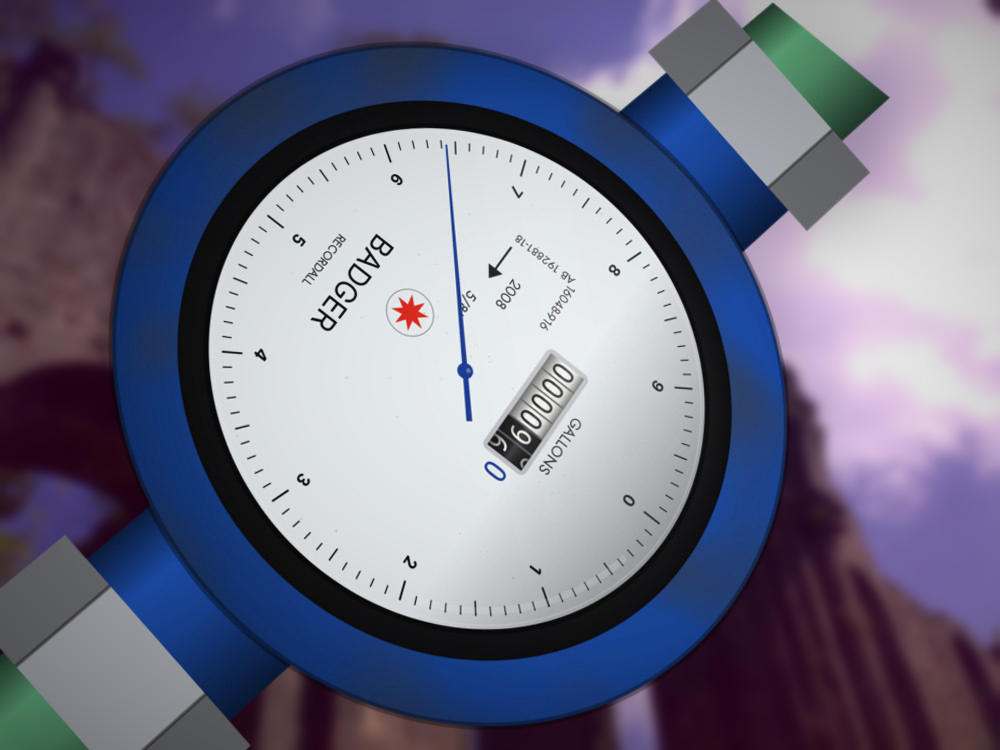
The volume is 956.4; gal
